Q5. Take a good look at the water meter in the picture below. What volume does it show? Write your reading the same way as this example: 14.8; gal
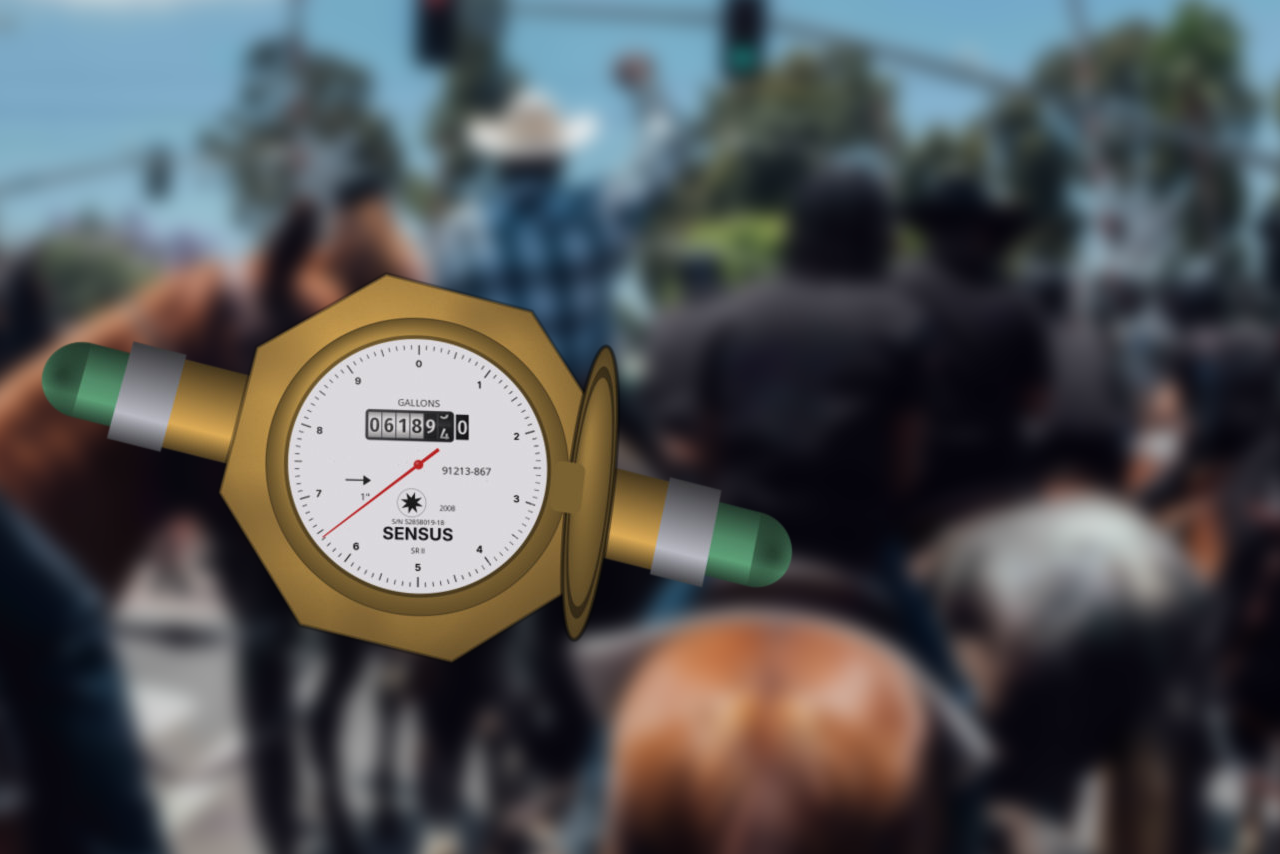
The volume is 618936.4; gal
